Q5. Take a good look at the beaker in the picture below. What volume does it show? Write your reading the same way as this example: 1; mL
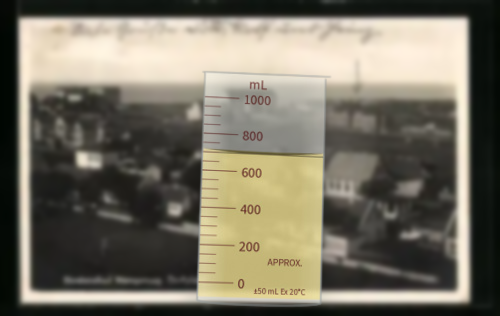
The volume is 700; mL
